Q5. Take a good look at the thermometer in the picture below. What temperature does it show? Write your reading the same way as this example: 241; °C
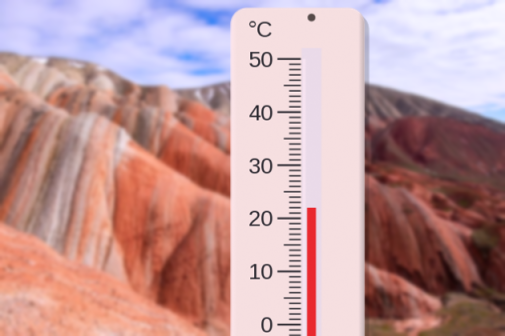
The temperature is 22; °C
